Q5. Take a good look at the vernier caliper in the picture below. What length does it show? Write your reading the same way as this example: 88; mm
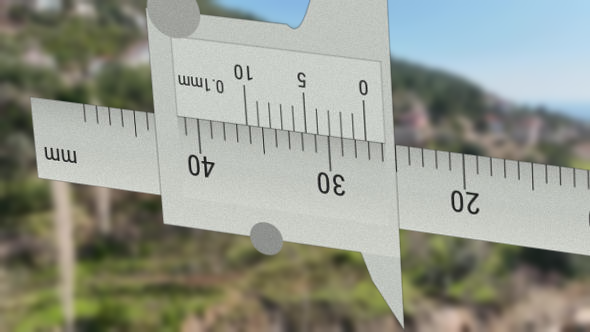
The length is 27.2; mm
